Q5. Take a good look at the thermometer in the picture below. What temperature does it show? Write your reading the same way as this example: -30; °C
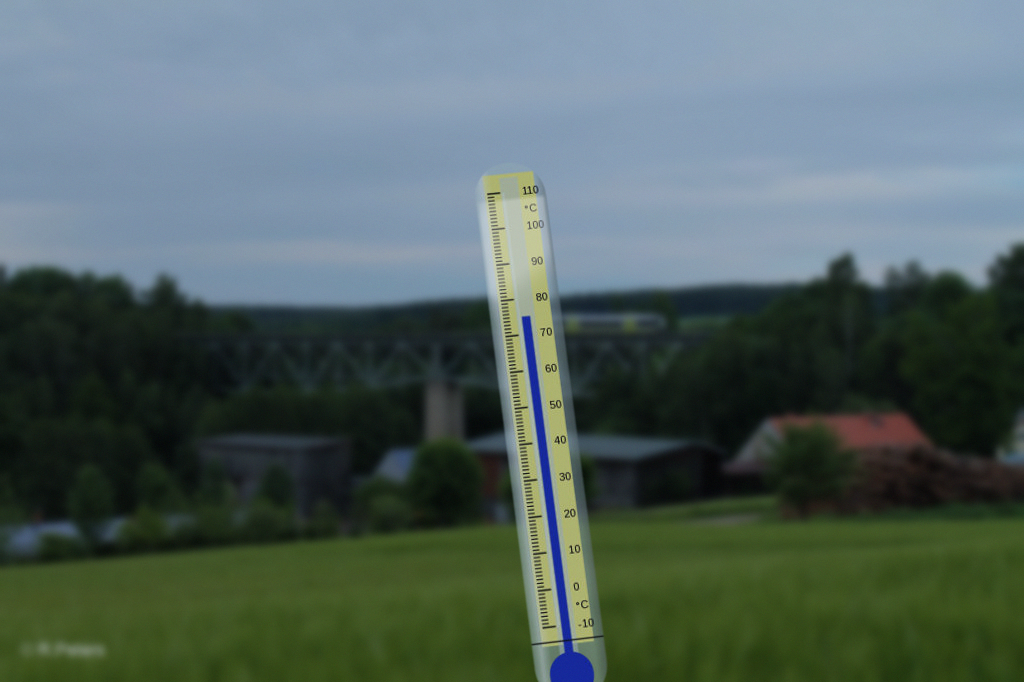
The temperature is 75; °C
